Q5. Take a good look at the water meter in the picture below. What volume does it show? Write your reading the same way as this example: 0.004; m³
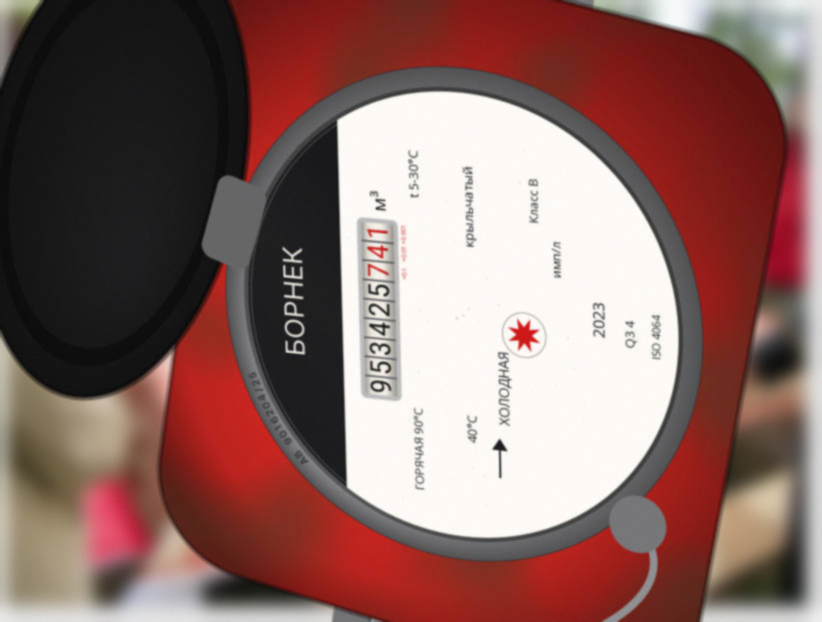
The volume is 953425.741; m³
